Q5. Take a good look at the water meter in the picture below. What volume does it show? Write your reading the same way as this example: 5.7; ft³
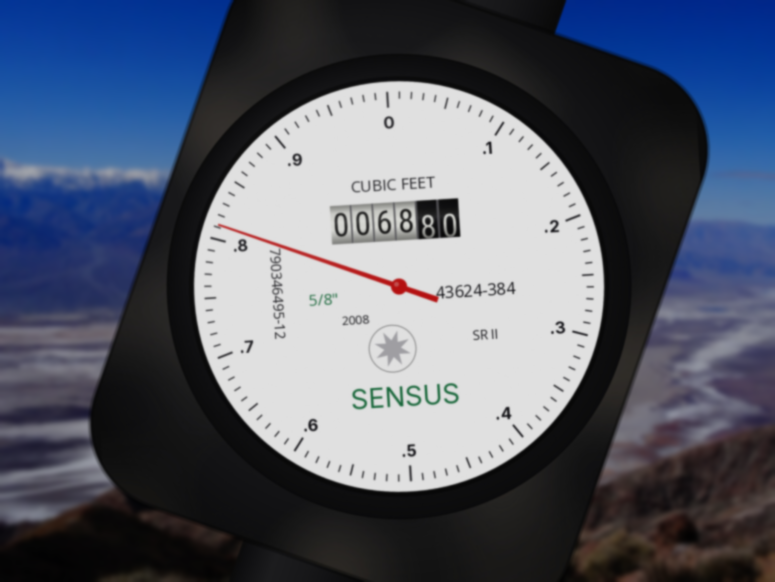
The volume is 6879.81; ft³
